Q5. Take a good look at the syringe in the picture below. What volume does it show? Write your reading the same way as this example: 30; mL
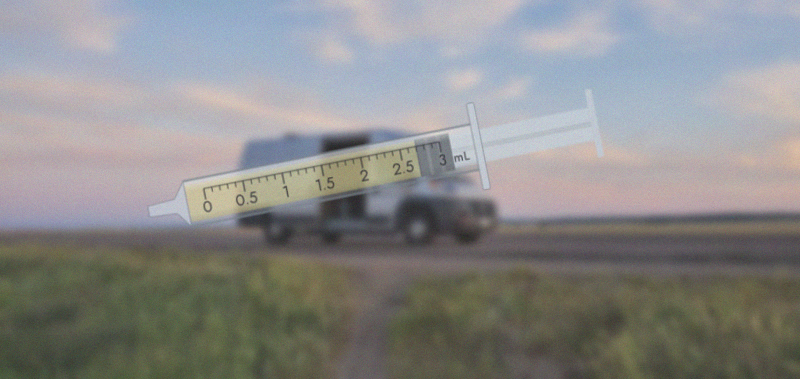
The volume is 2.7; mL
